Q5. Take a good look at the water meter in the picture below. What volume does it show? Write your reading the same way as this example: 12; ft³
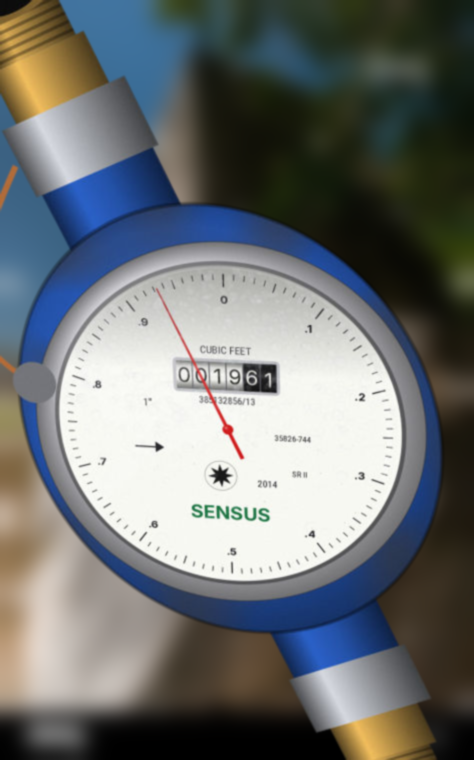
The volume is 1960.93; ft³
